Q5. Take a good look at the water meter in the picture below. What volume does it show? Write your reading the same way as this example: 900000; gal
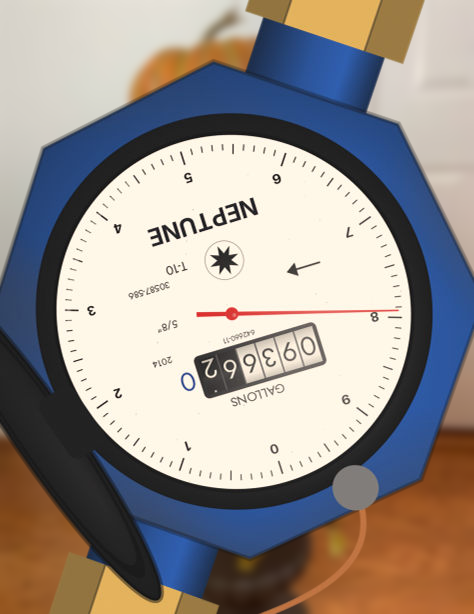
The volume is 936617.9; gal
